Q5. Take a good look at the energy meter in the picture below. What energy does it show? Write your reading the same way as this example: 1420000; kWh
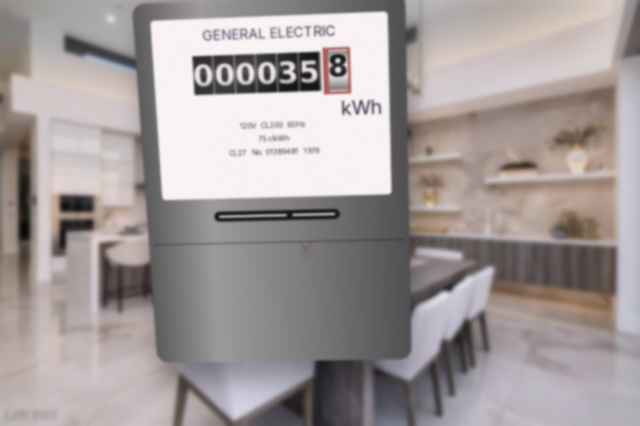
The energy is 35.8; kWh
